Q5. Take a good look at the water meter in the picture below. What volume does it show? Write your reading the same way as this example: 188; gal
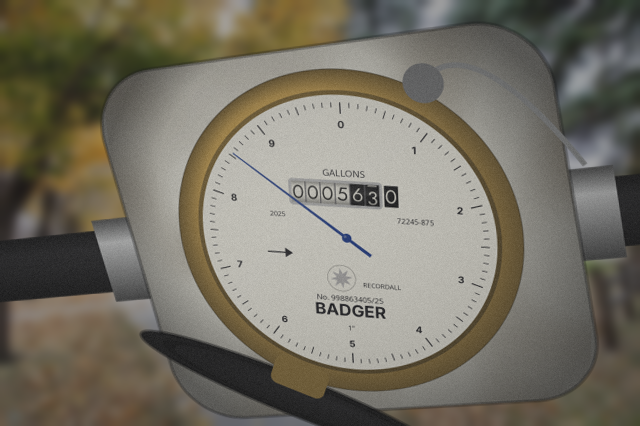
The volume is 5628.5; gal
